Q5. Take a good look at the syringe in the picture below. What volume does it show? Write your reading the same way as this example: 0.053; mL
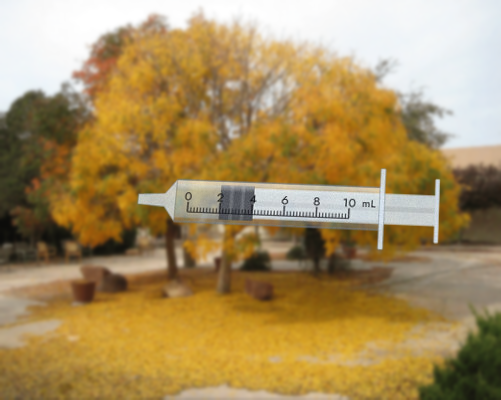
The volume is 2; mL
